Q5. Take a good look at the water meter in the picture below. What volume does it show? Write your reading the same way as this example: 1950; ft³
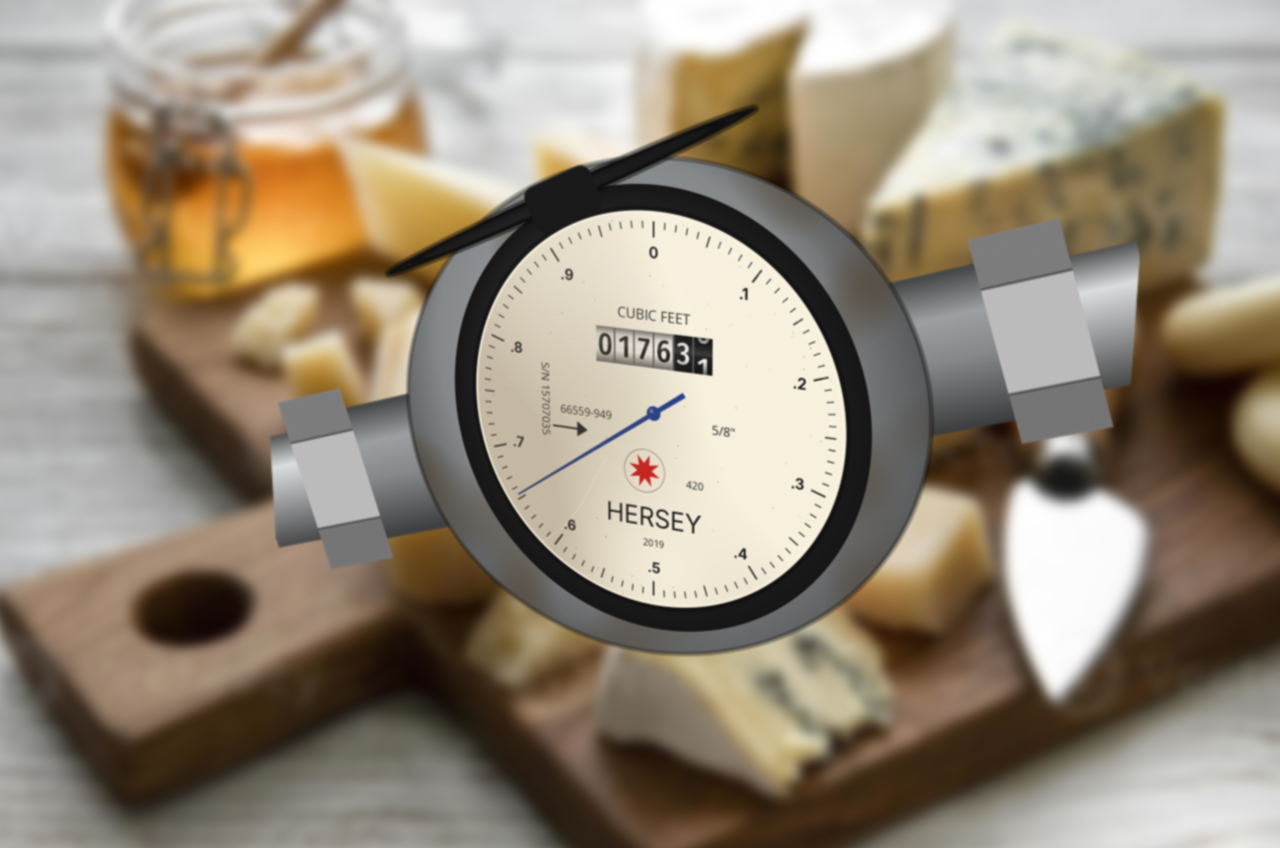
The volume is 17630.65; ft³
